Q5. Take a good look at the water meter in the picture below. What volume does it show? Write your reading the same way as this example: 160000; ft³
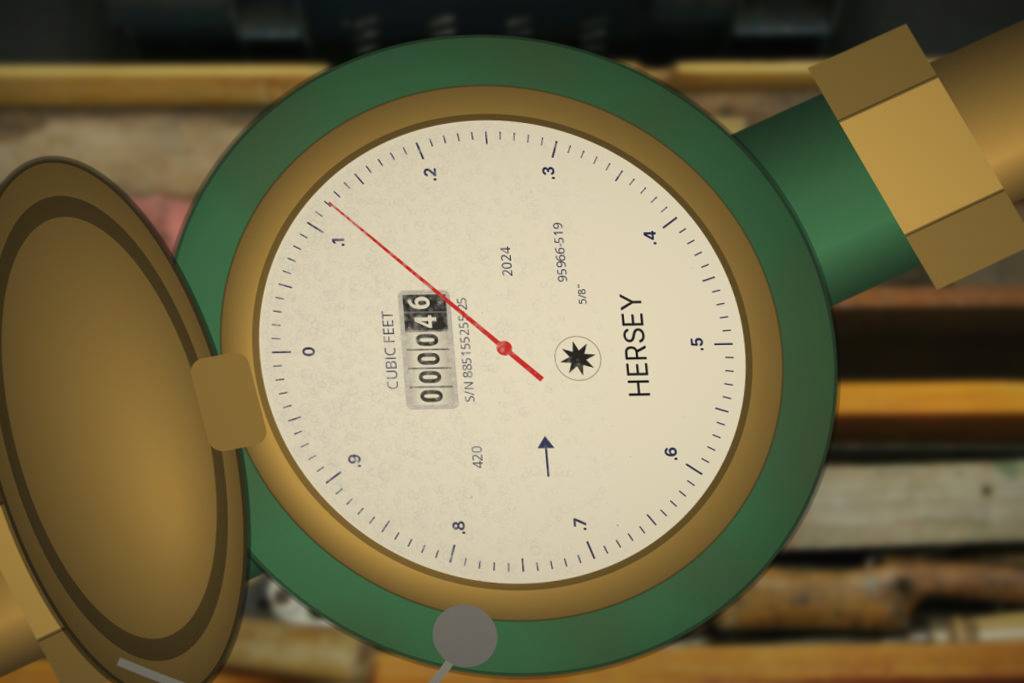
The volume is 46.12; ft³
